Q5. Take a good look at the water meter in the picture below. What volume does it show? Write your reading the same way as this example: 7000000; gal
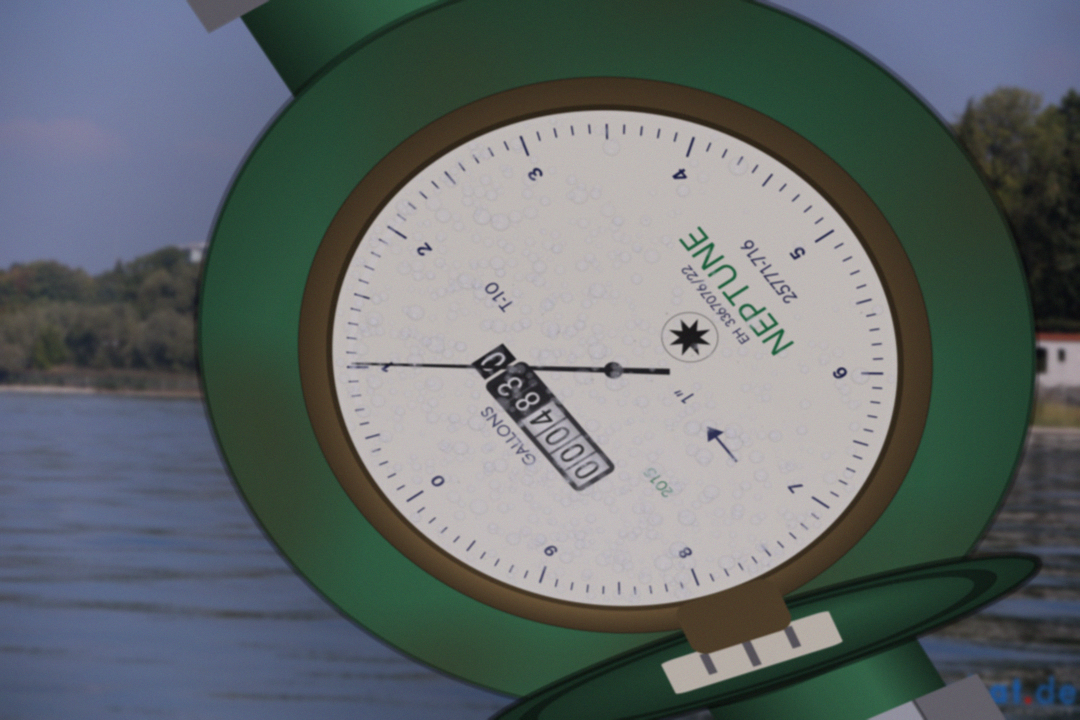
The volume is 4831.0; gal
